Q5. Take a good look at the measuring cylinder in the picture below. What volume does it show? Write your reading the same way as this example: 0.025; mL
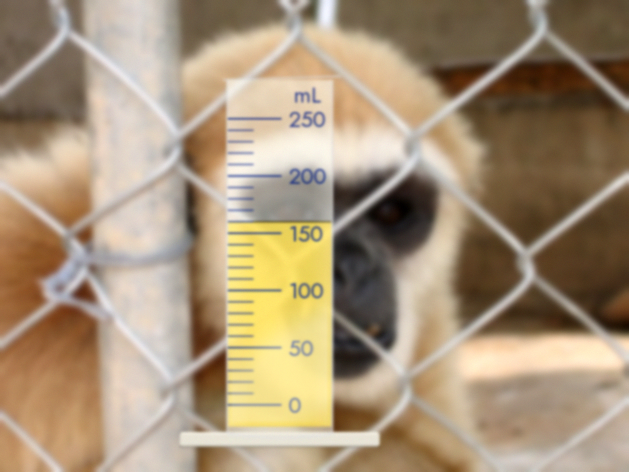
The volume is 160; mL
